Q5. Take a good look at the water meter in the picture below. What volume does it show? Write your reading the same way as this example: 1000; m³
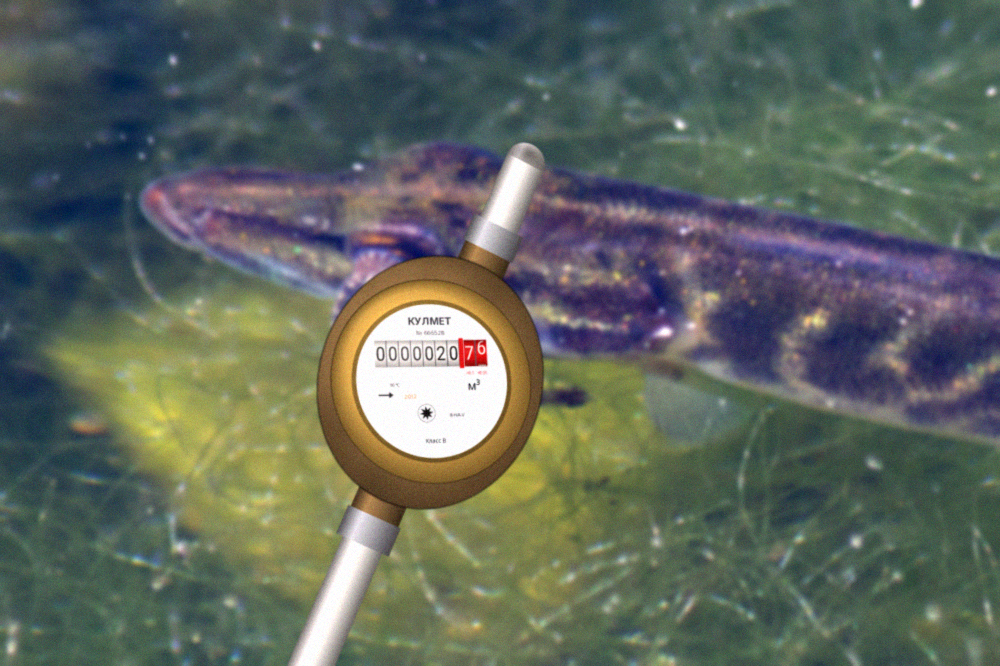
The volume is 20.76; m³
